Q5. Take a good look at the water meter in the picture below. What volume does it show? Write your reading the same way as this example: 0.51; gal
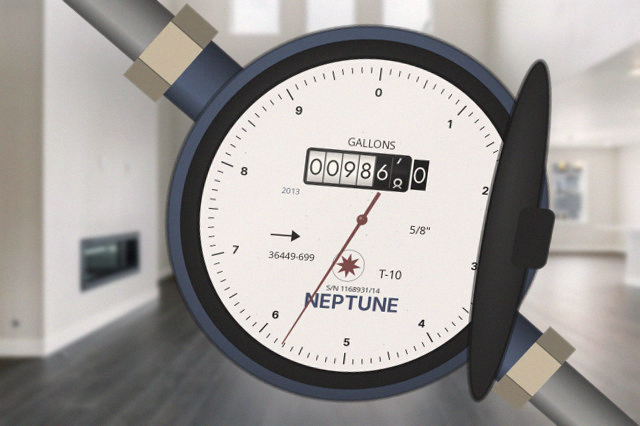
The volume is 98675.7; gal
